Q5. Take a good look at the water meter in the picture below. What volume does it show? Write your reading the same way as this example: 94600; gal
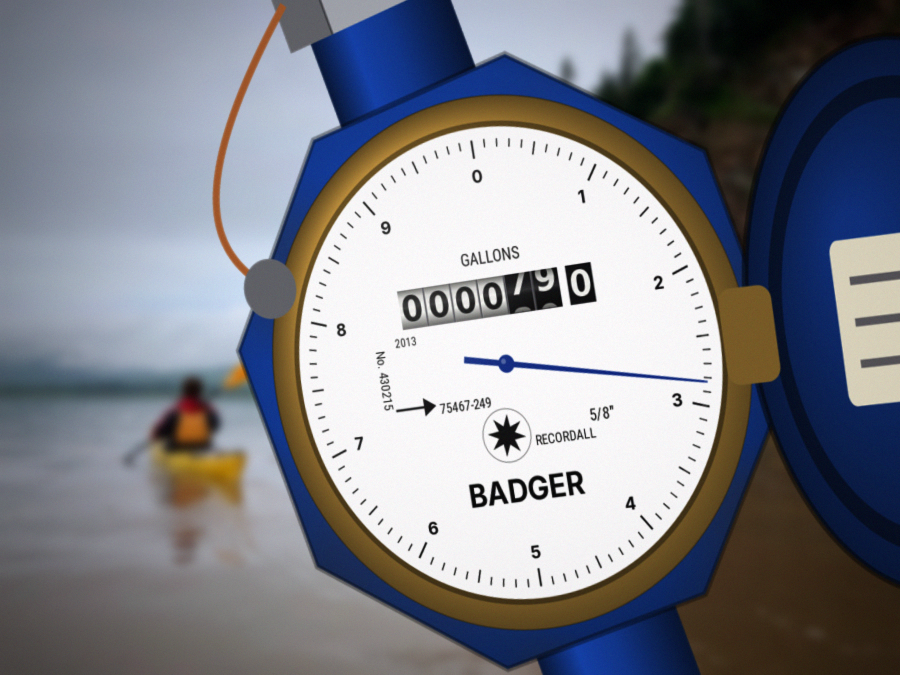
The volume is 792.8; gal
